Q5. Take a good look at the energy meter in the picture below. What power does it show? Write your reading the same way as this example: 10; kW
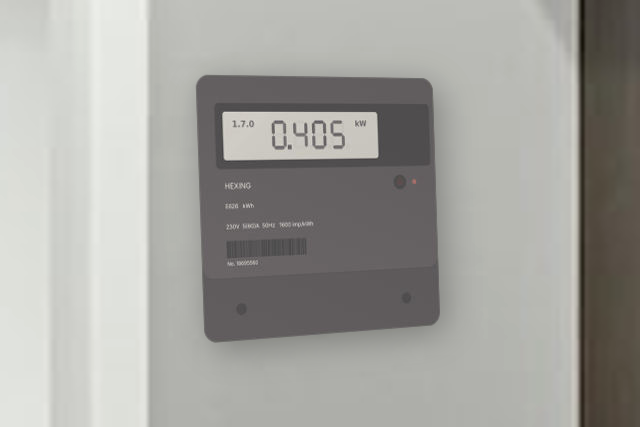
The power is 0.405; kW
